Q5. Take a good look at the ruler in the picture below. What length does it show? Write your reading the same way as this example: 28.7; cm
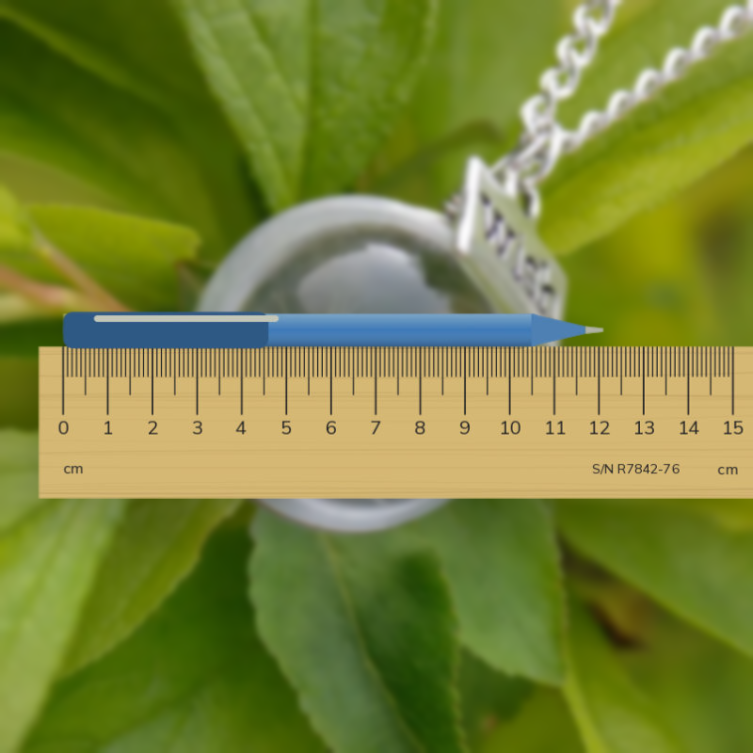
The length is 12.1; cm
